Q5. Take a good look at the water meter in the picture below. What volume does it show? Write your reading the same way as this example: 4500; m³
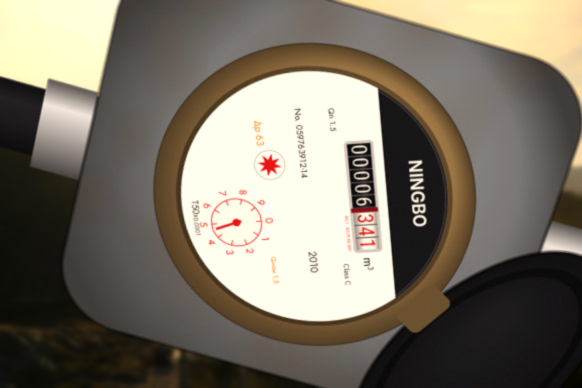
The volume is 6.3414; m³
